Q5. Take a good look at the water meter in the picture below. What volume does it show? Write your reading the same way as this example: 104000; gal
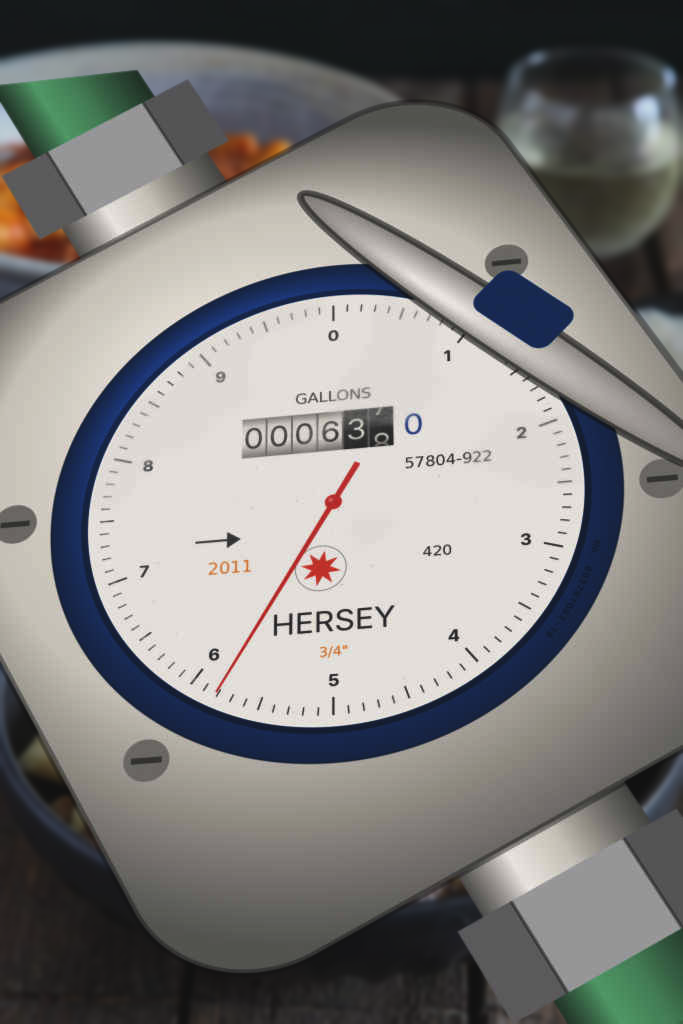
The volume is 6375.8; gal
